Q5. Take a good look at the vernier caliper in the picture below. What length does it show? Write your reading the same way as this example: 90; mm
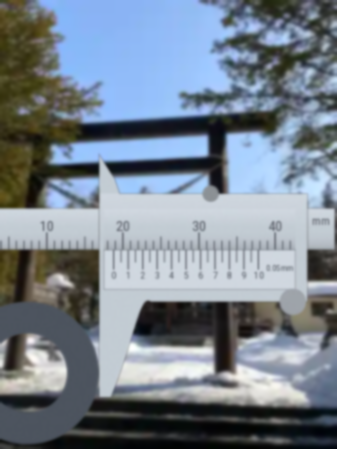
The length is 18.8; mm
